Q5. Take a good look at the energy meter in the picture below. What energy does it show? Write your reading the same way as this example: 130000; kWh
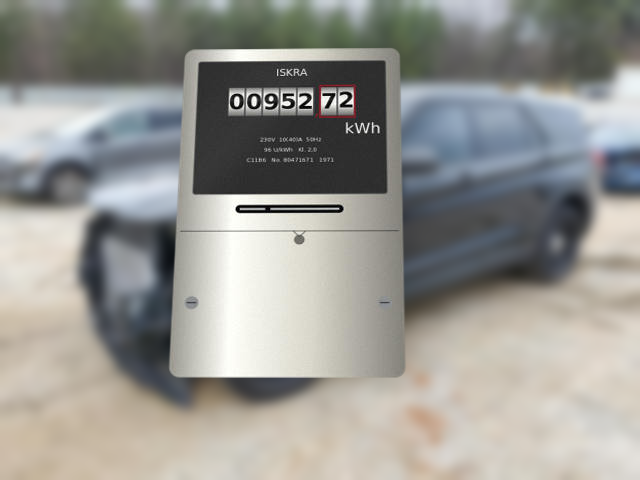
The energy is 952.72; kWh
